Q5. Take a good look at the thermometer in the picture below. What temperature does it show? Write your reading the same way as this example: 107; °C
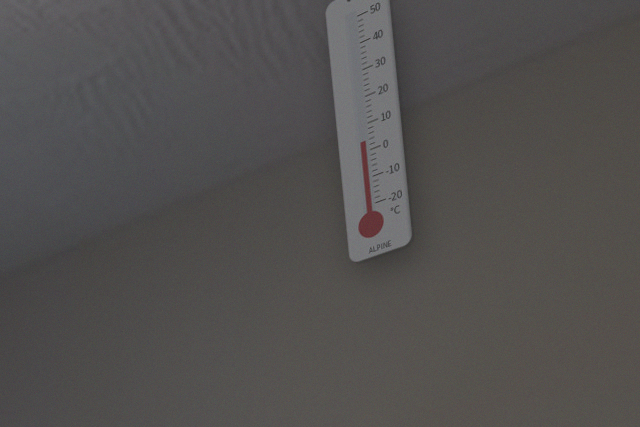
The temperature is 4; °C
